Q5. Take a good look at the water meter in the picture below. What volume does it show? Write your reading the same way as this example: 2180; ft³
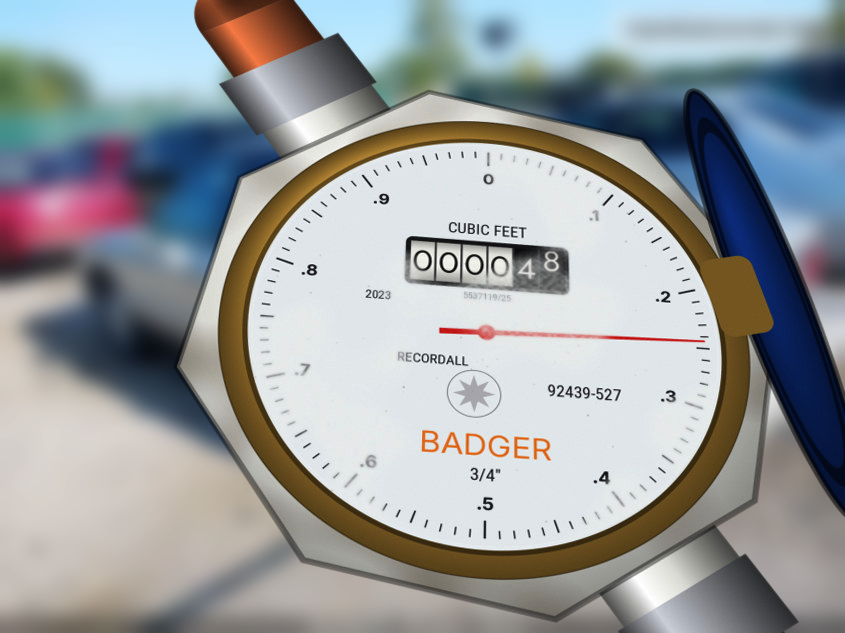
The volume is 48.24; ft³
